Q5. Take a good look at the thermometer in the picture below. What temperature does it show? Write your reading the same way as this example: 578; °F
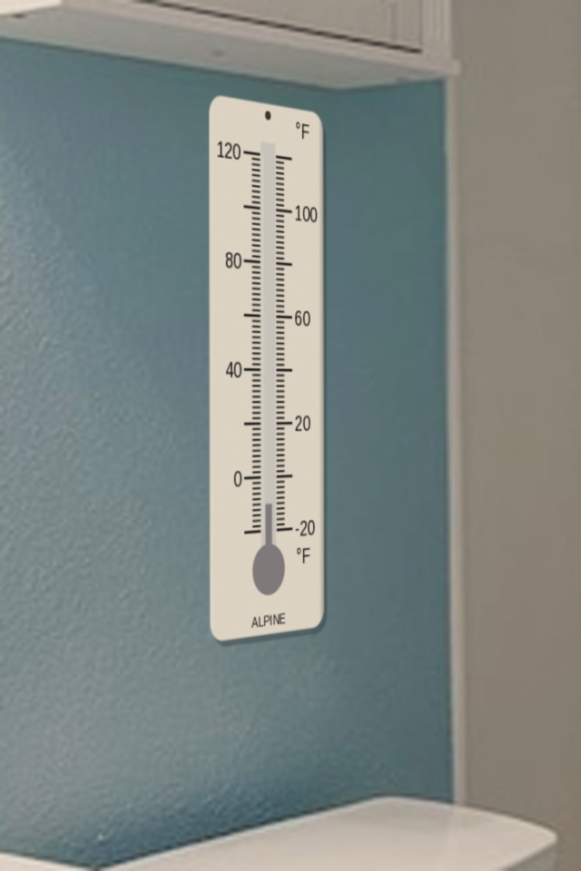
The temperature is -10; °F
